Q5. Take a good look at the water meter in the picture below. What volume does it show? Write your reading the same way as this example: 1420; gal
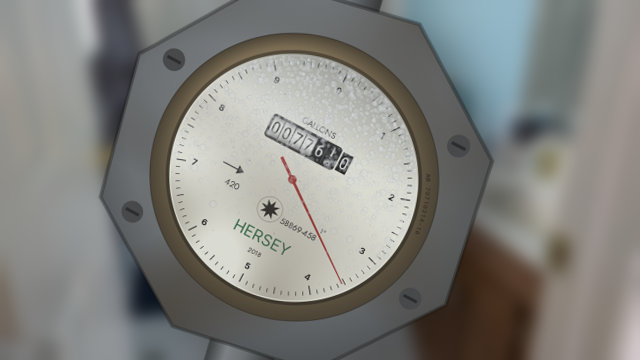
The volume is 77613.5; gal
